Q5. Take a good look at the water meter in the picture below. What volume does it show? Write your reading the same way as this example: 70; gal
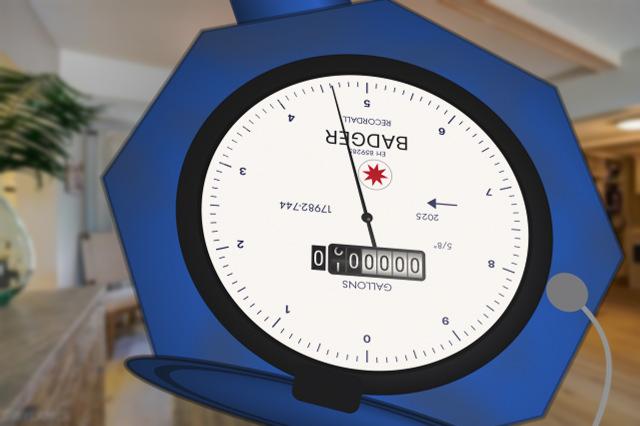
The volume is 14.6; gal
